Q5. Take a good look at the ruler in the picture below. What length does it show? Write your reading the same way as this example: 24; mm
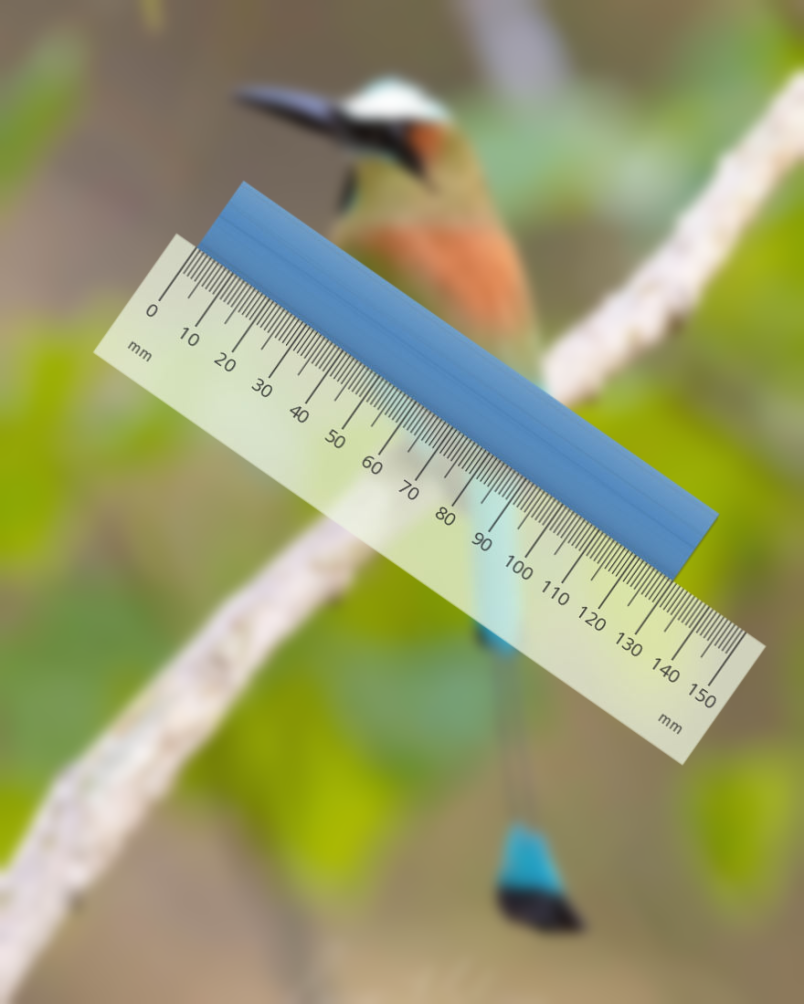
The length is 130; mm
